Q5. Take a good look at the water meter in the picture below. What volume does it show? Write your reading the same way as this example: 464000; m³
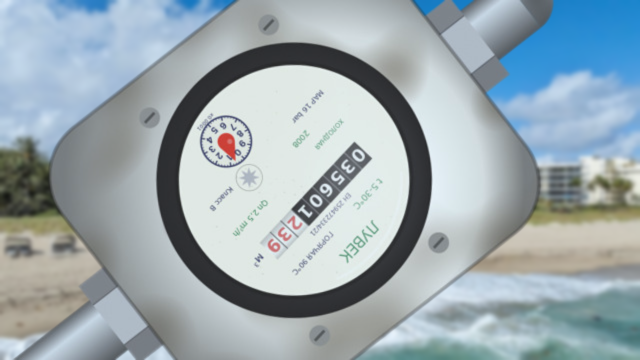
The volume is 35601.2390; m³
